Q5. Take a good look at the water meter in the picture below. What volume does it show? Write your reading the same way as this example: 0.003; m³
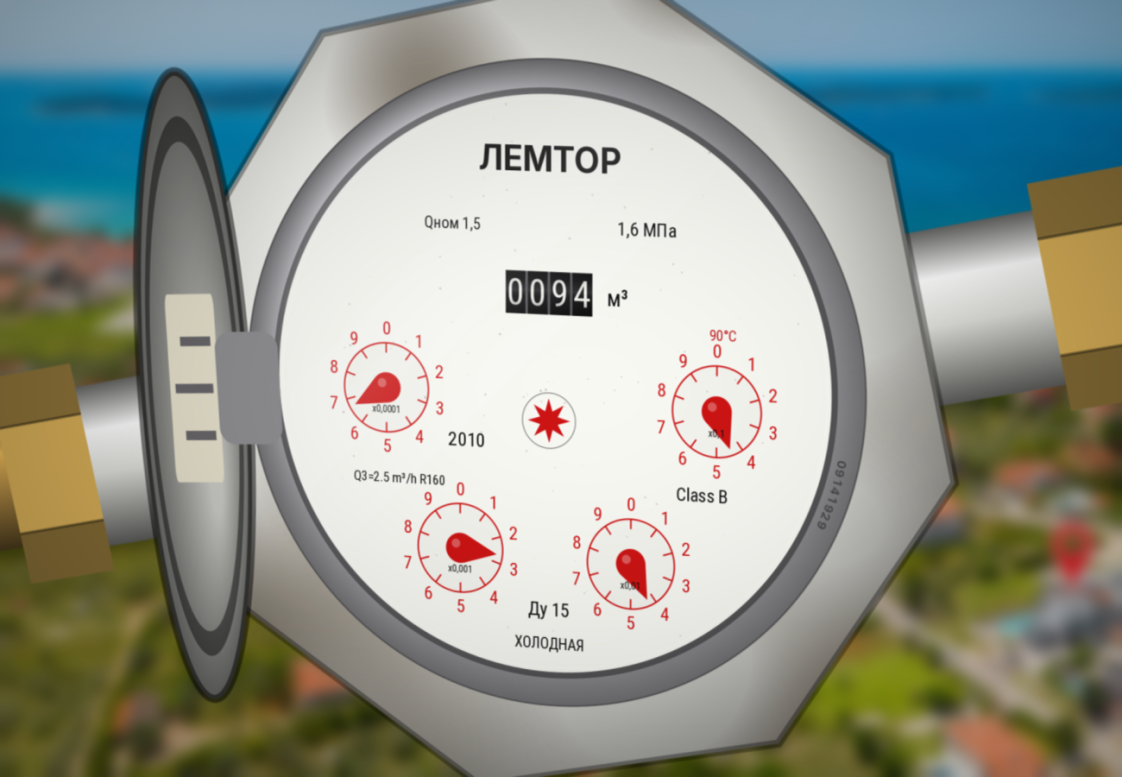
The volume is 94.4426; m³
